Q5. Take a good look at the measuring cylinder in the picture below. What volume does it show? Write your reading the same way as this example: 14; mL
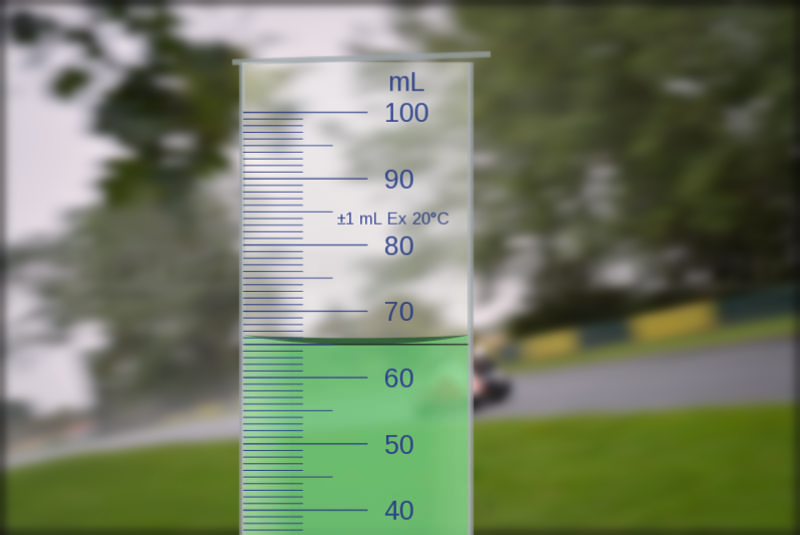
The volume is 65; mL
